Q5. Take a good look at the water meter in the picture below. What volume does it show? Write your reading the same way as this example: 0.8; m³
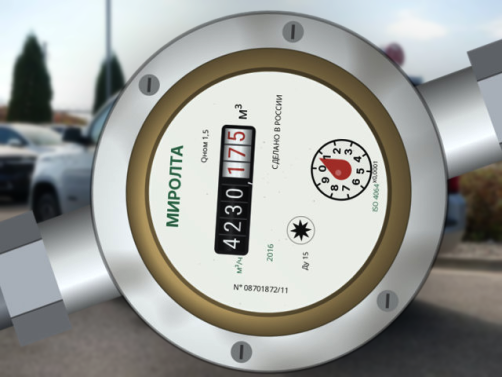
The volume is 4230.1750; m³
